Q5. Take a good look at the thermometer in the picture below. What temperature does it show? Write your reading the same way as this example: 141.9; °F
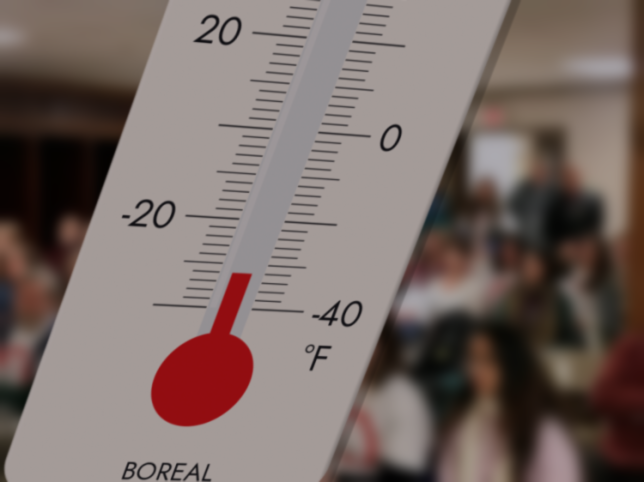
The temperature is -32; °F
